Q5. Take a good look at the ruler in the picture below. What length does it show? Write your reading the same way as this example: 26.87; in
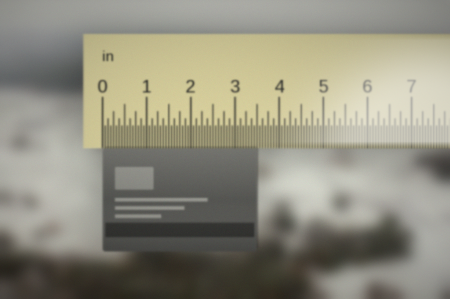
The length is 3.5; in
